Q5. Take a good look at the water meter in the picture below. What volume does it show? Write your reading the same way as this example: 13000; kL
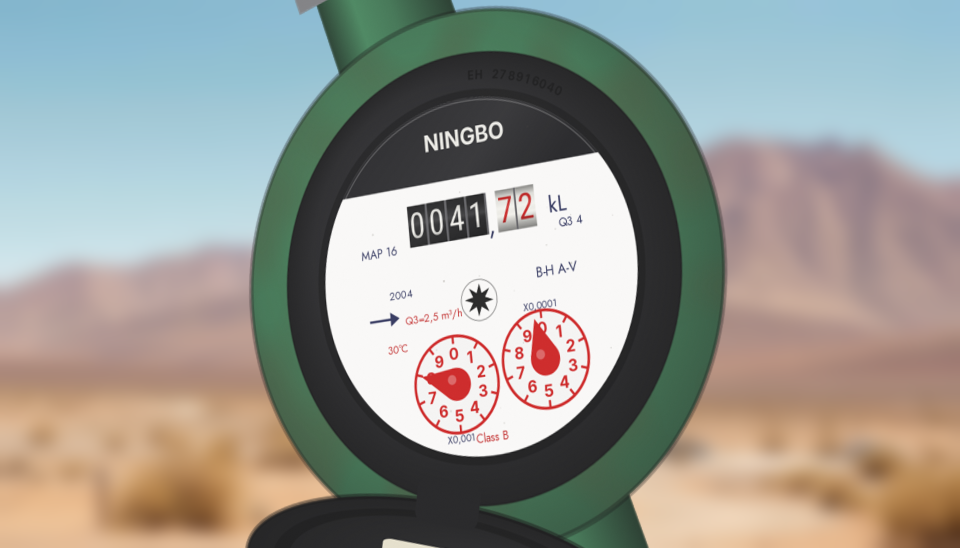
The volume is 41.7279; kL
